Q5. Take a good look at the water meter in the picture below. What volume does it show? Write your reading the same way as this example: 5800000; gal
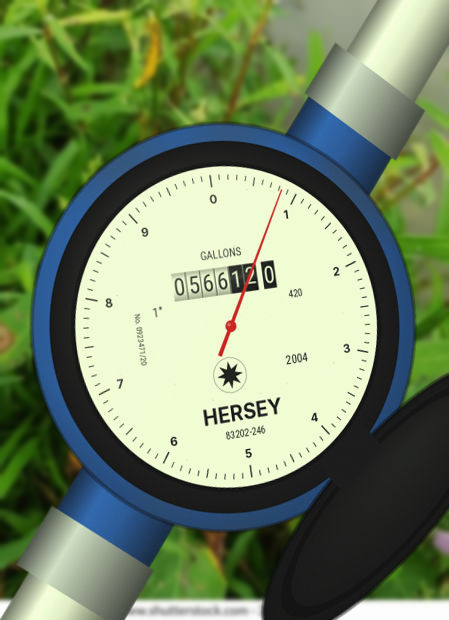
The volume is 566120.8; gal
